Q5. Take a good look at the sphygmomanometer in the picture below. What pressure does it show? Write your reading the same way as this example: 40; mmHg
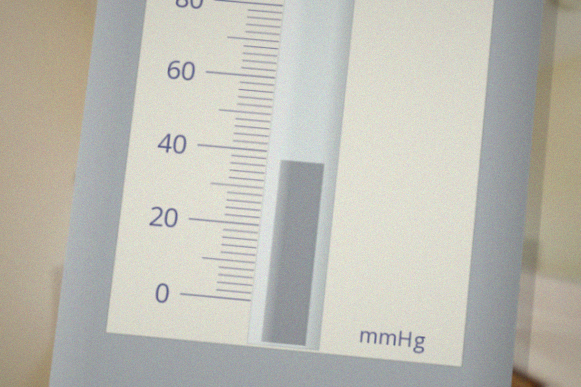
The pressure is 38; mmHg
